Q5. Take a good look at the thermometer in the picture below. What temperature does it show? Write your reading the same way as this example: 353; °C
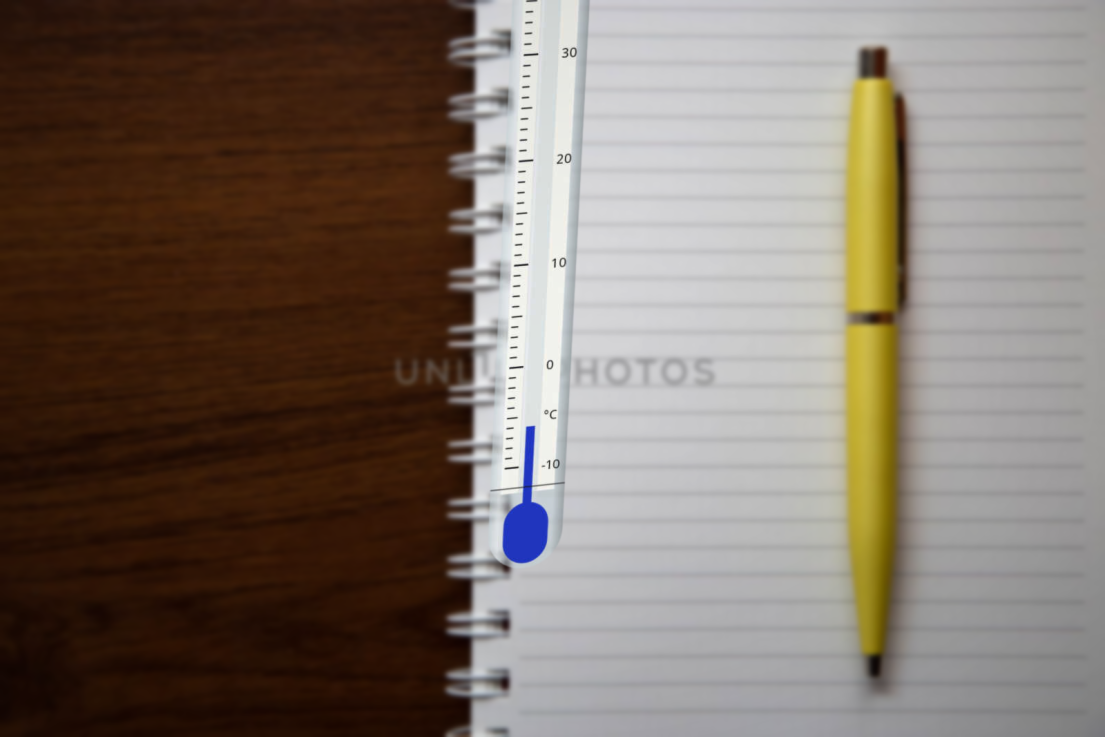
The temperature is -6; °C
